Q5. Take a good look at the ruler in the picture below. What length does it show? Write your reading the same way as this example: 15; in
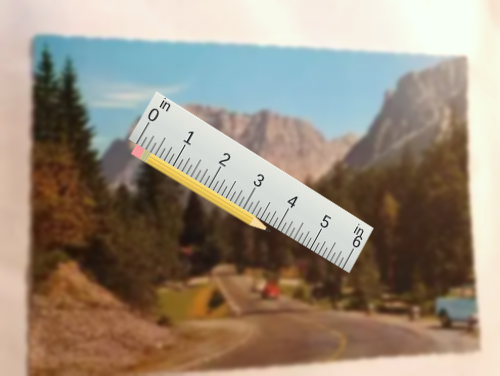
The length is 3.875; in
